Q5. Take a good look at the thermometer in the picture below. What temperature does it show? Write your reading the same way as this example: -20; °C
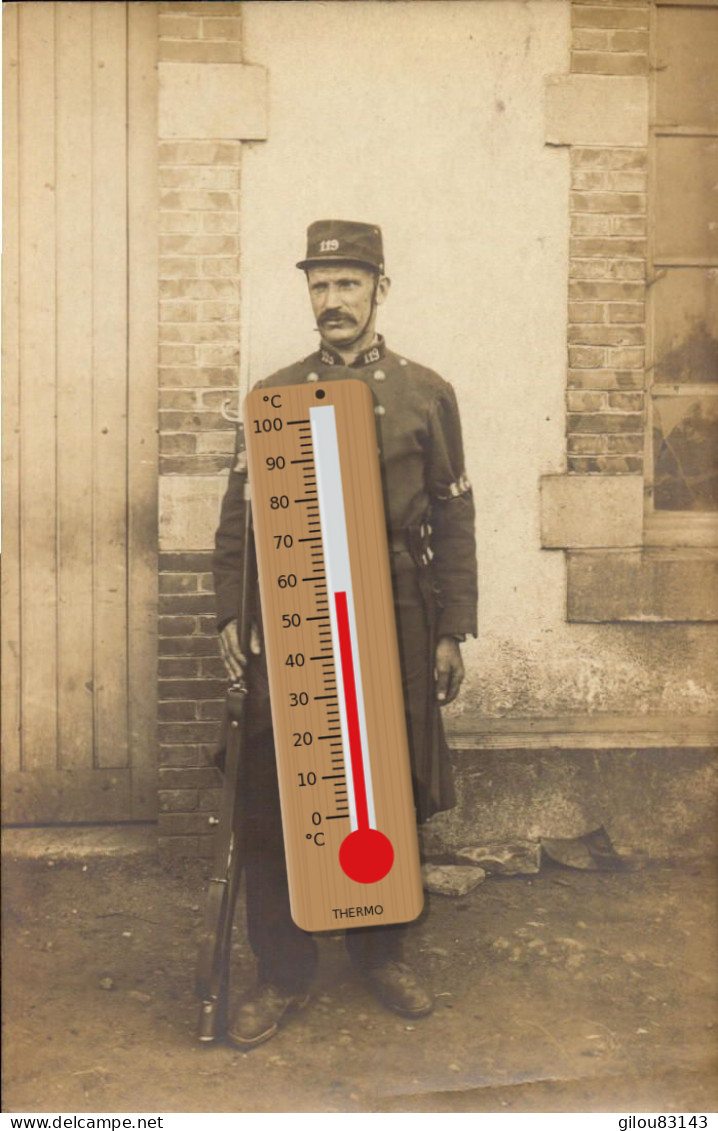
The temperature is 56; °C
